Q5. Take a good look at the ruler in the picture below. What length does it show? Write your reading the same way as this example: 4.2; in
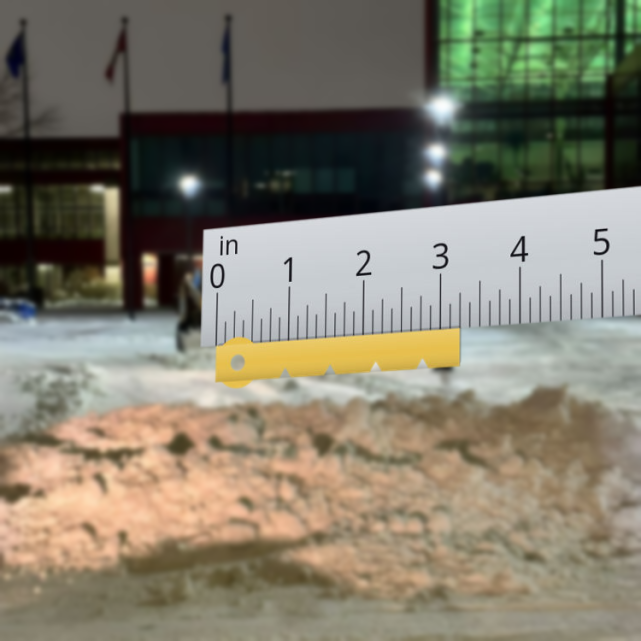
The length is 3.25; in
